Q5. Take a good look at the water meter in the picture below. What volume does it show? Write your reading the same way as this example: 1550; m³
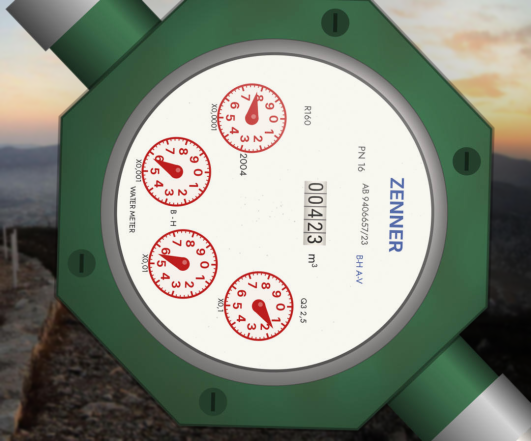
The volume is 423.1557; m³
